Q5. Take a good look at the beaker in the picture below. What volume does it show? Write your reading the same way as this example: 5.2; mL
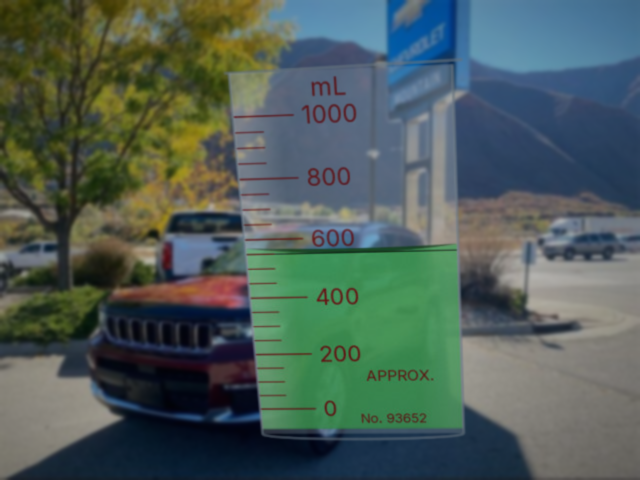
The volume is 550; mL
